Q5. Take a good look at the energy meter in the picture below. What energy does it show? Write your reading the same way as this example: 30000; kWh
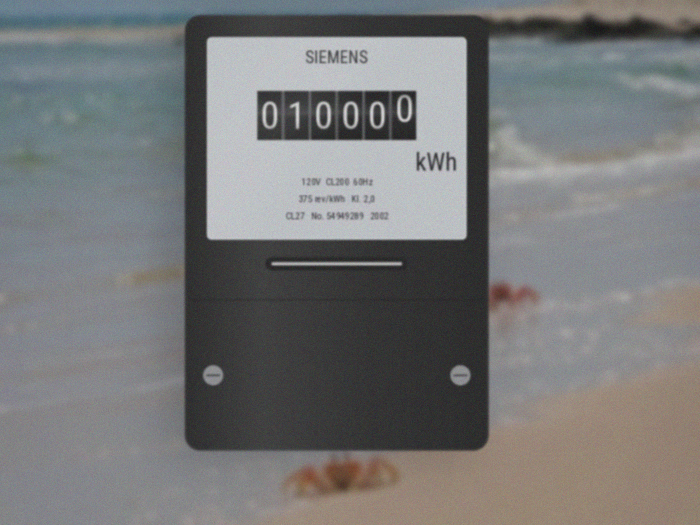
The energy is 10000; kWh
